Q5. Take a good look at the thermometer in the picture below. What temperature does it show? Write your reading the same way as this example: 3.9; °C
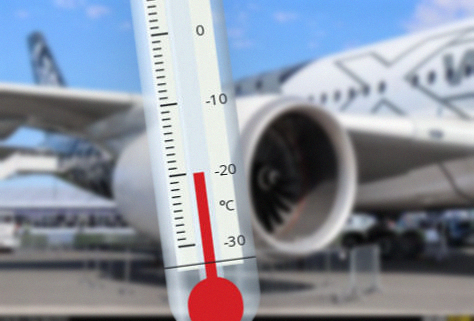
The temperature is -20; °C
